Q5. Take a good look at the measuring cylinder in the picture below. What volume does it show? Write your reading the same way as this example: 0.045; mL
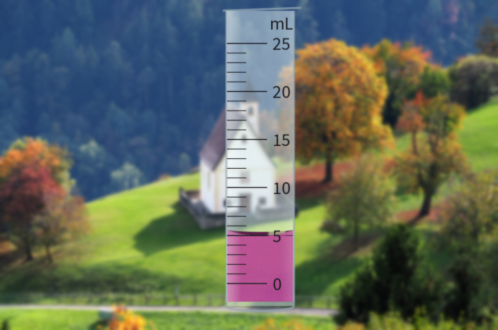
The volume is 5; mL
